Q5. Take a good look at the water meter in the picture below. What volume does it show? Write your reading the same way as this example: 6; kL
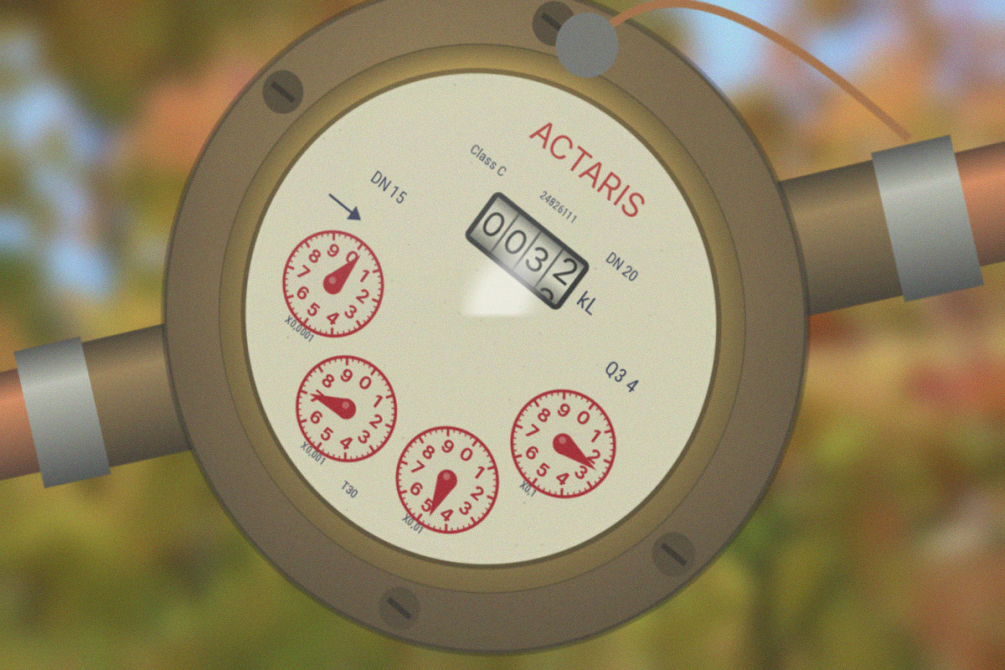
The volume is 32.2470; kL
